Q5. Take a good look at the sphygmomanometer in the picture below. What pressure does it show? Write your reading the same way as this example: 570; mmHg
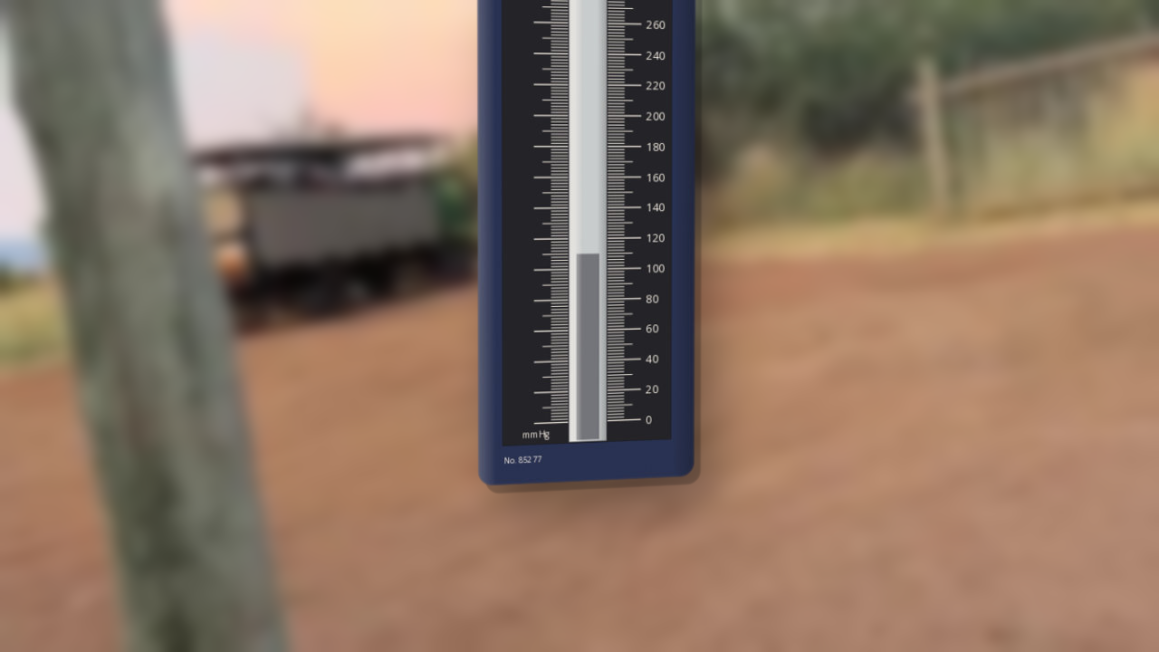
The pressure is 110; mmHg
